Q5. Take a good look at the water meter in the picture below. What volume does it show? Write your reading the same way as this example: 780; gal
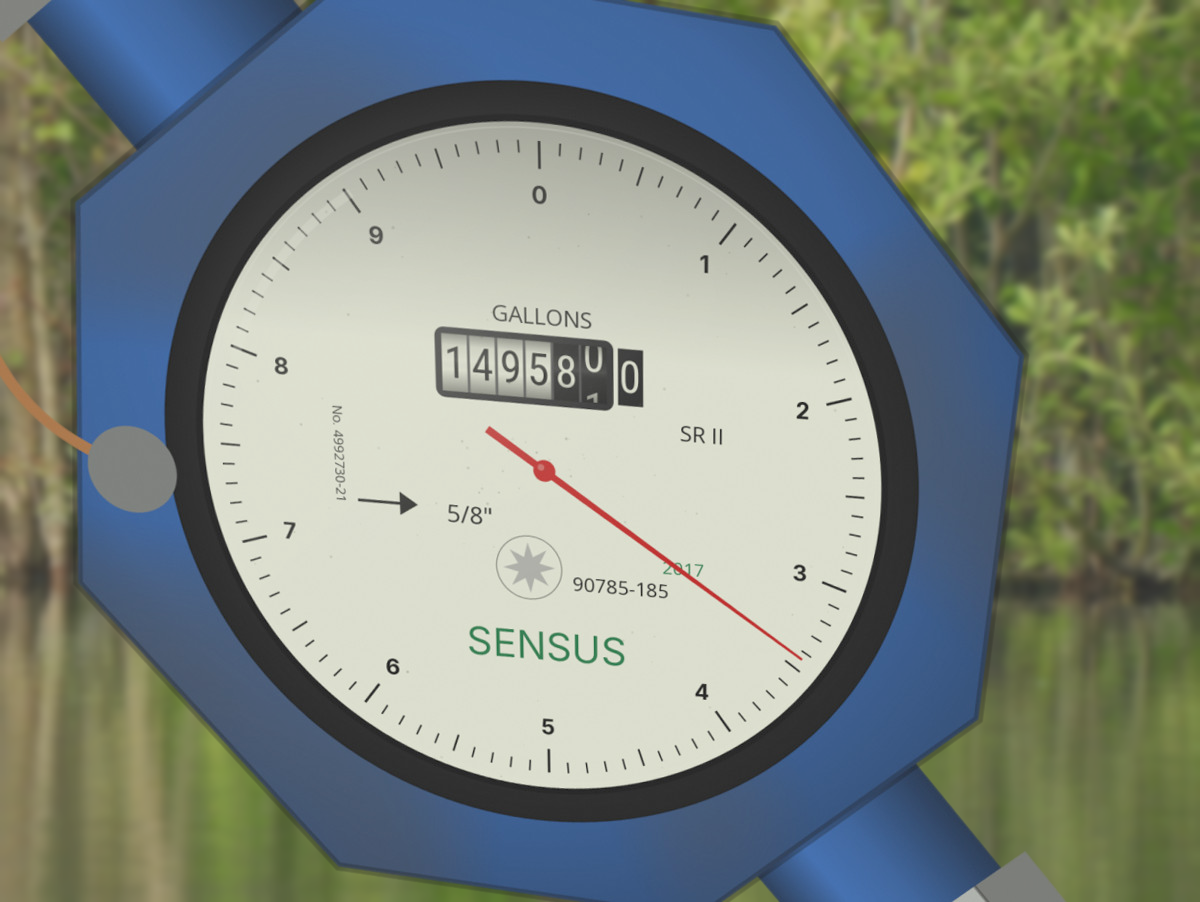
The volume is 1495803.4; gal
